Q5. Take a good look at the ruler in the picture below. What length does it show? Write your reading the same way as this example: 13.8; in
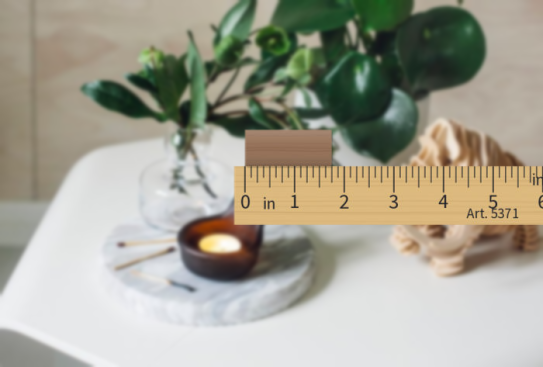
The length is 1.75; in
